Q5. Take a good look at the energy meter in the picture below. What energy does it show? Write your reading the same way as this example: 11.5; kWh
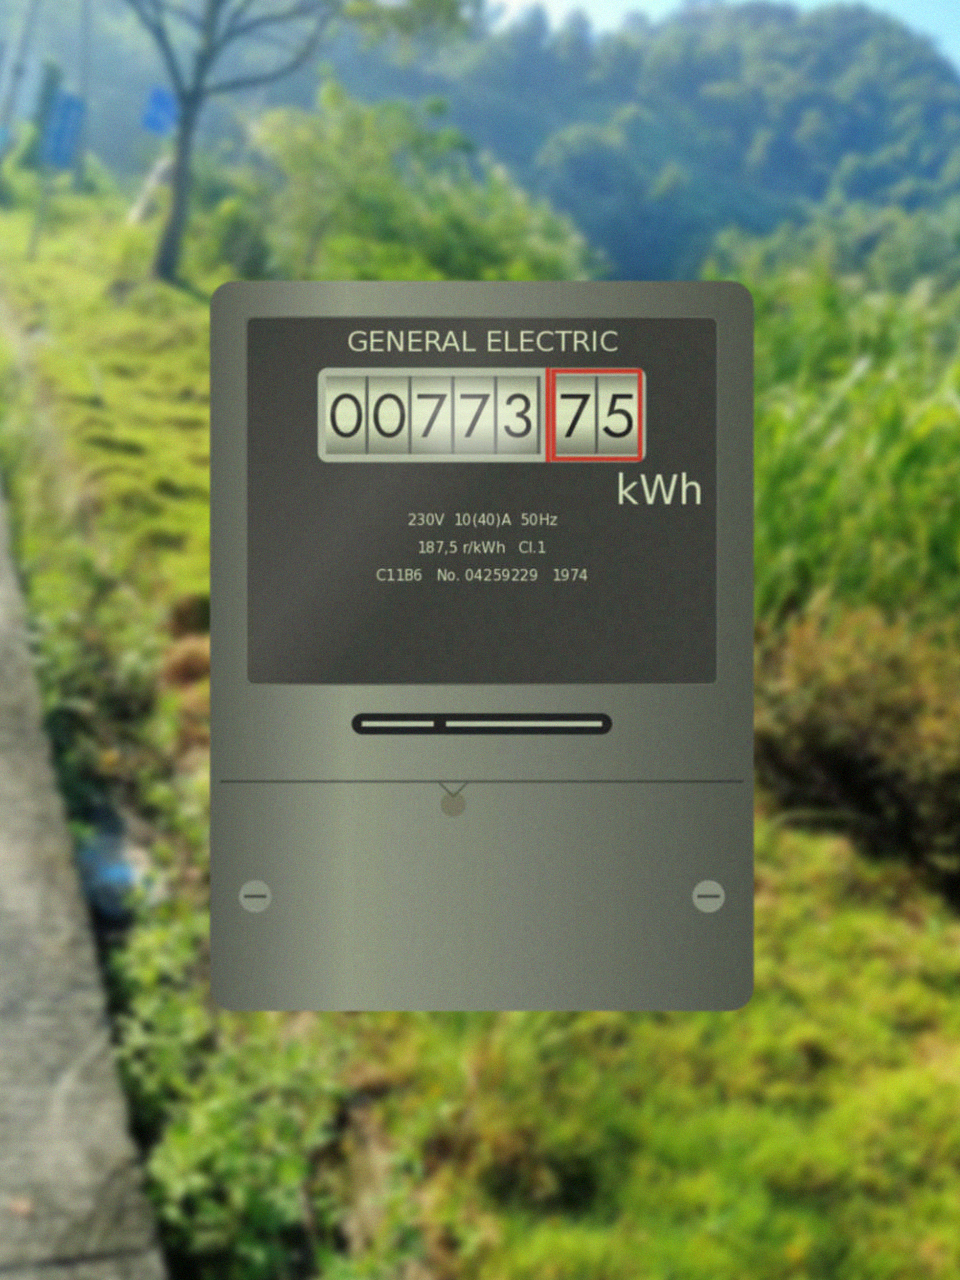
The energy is 773.75; kWh
